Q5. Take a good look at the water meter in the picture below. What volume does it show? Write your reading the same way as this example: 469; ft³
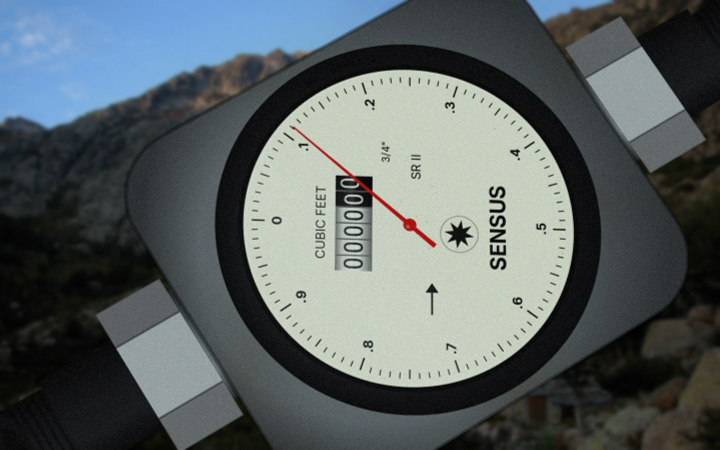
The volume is 0.11; ft³
